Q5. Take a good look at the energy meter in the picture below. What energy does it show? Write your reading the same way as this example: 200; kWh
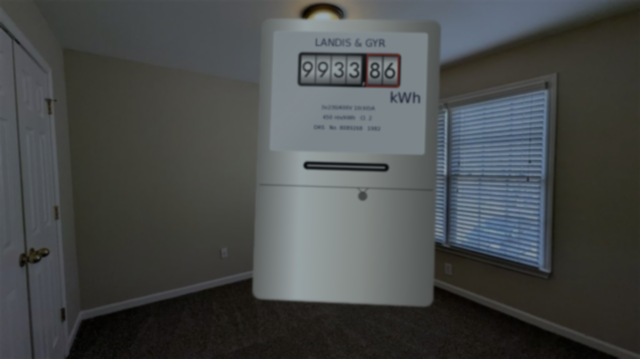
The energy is 9933.86; kWh
